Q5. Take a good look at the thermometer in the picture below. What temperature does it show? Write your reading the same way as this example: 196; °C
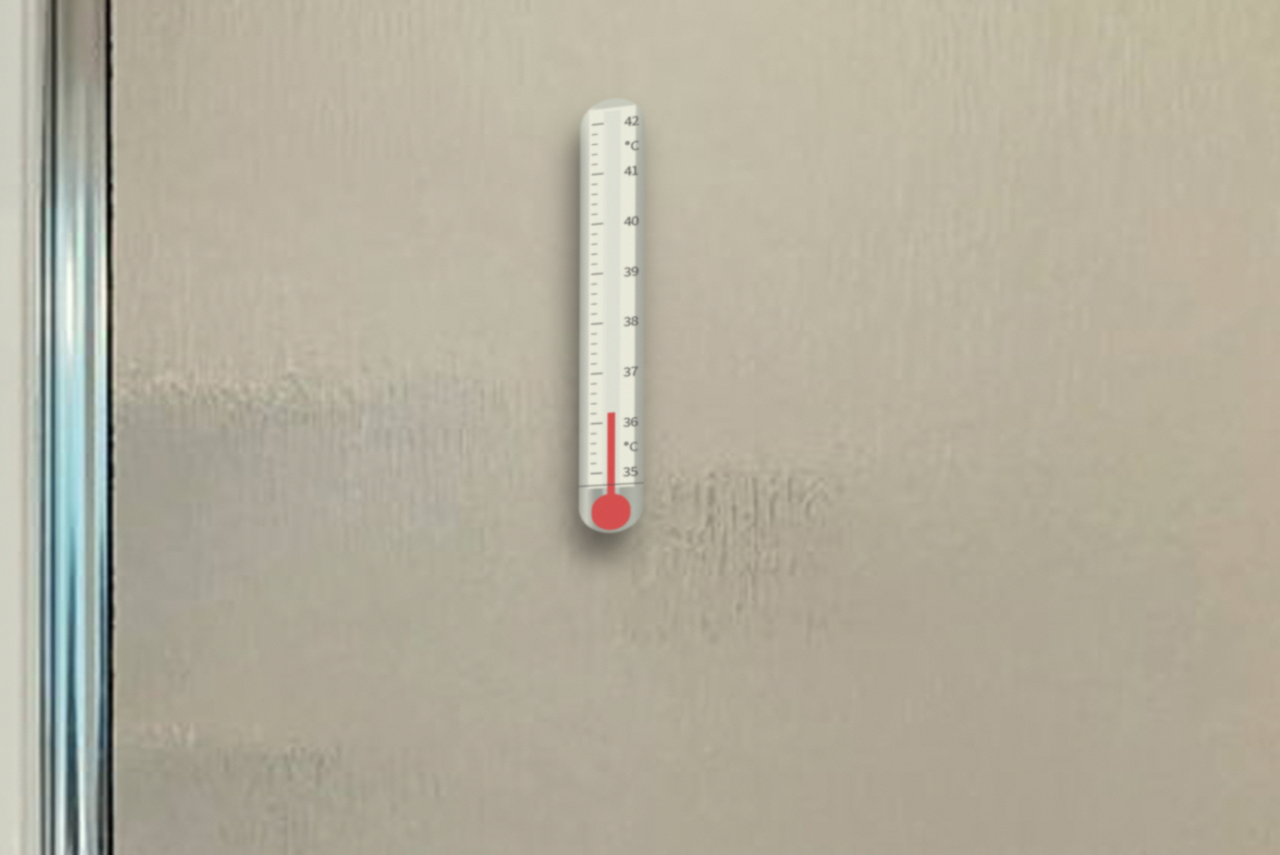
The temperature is 36.2; °C
